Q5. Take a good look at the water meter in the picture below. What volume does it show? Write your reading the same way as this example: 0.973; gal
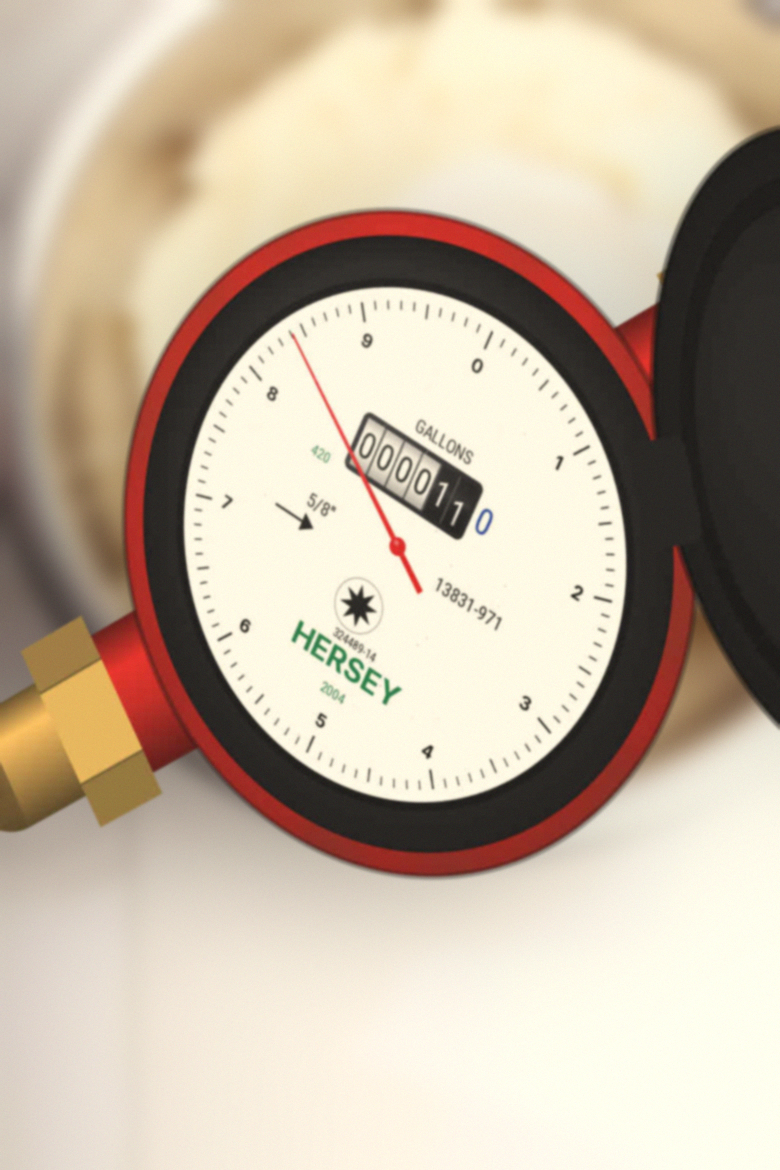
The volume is 108.4; gal
